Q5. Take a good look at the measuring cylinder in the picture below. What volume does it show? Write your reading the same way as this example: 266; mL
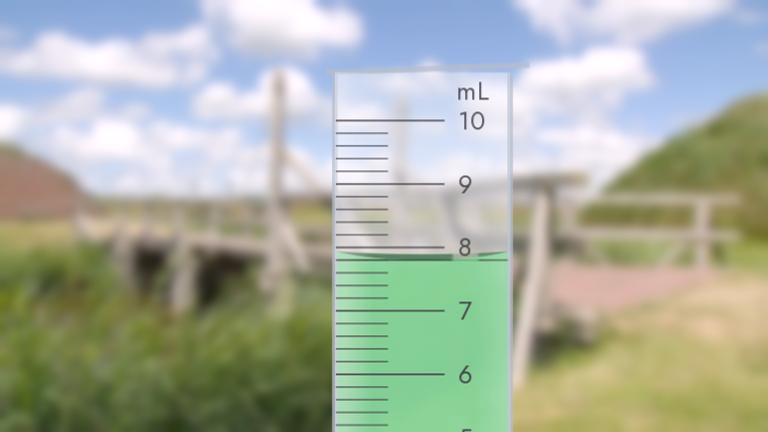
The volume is 7.8; mL
